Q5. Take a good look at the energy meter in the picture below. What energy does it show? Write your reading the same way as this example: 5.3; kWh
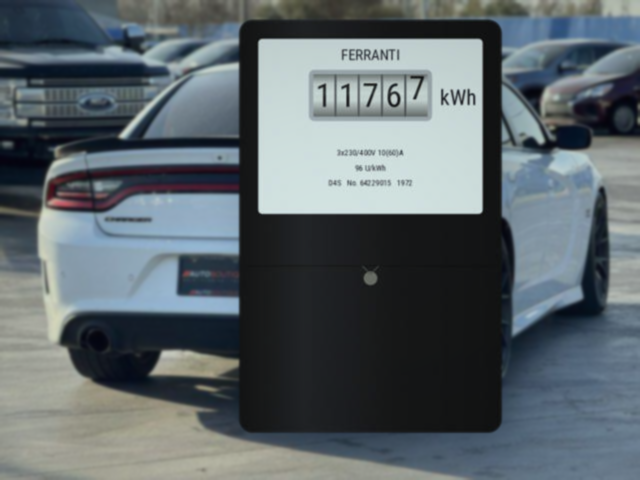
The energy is 11767; kWh
